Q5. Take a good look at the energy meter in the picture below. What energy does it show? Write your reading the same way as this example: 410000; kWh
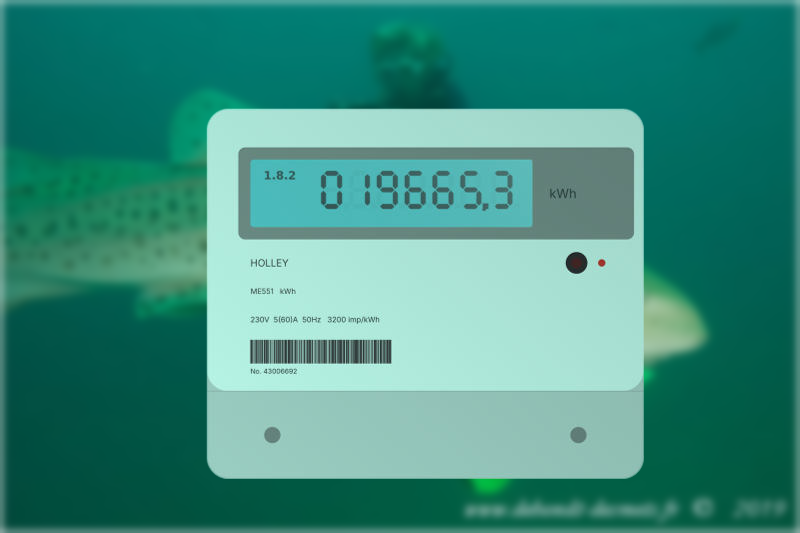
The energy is 19665.3; kWh
